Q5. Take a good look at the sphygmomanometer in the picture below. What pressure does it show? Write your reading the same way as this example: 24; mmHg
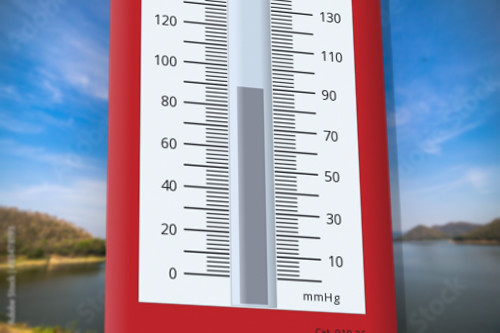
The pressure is 90; mmHg
